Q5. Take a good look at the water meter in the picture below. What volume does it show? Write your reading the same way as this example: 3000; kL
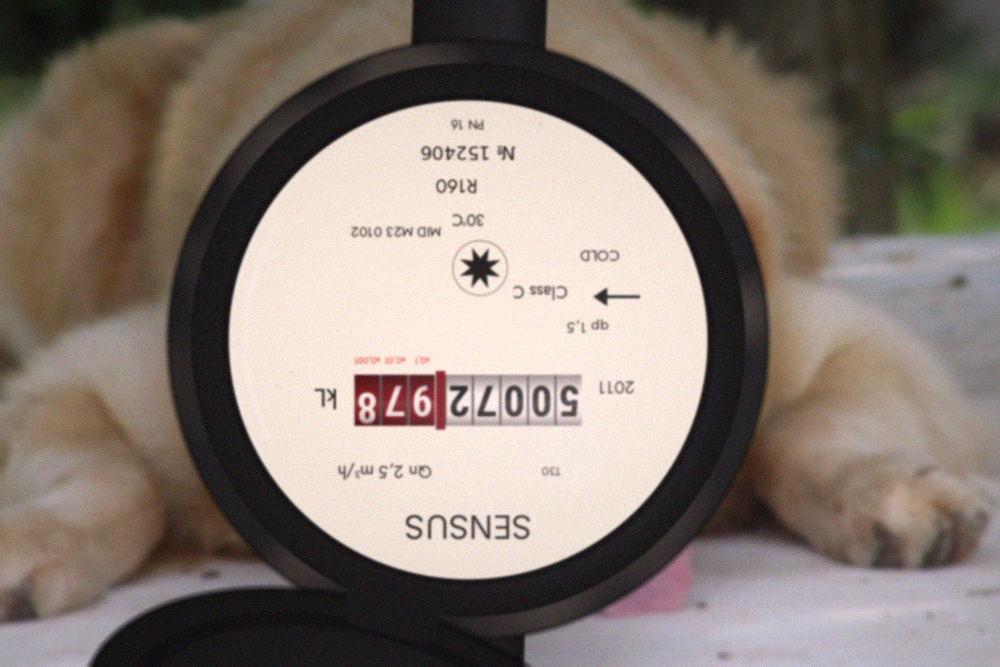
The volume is 50072.978; kL
